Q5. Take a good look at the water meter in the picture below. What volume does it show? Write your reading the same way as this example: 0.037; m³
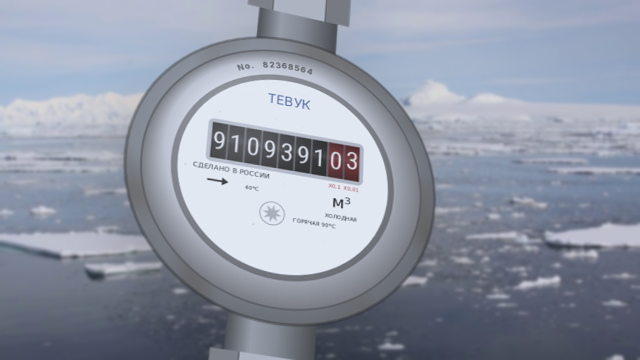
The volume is 9109391.03; m³
